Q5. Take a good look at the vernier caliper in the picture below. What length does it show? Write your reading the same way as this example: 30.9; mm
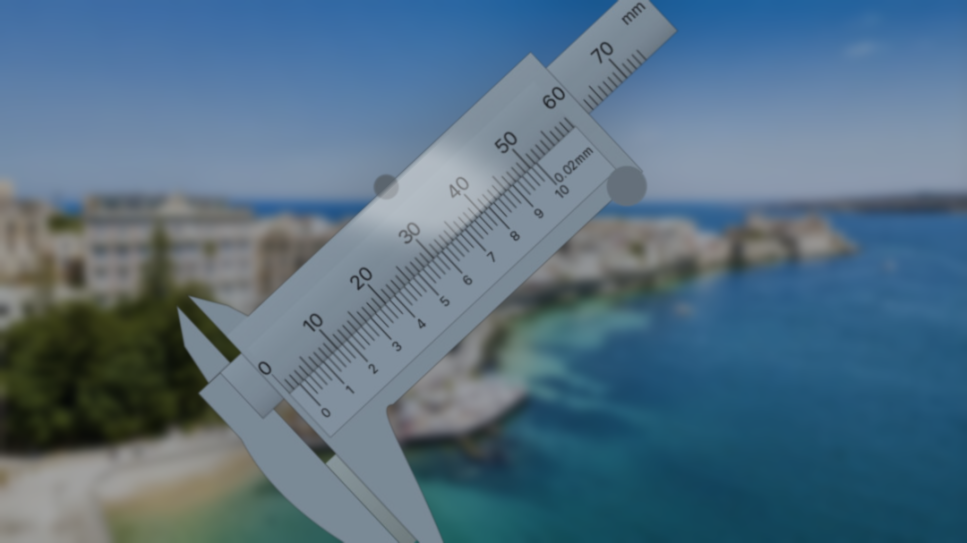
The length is 2.2; mm
